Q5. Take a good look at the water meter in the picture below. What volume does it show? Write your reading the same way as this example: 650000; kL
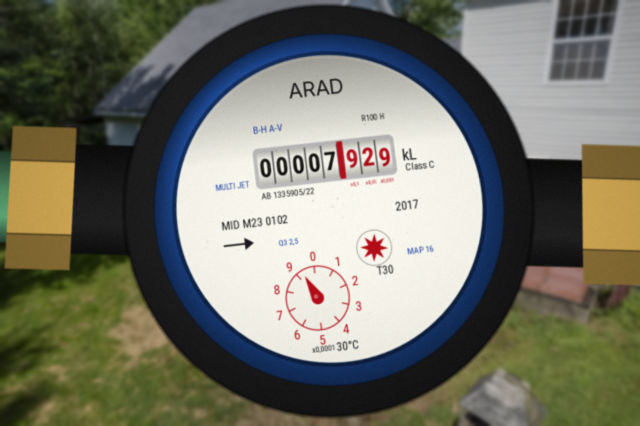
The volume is 7.9289; kL
